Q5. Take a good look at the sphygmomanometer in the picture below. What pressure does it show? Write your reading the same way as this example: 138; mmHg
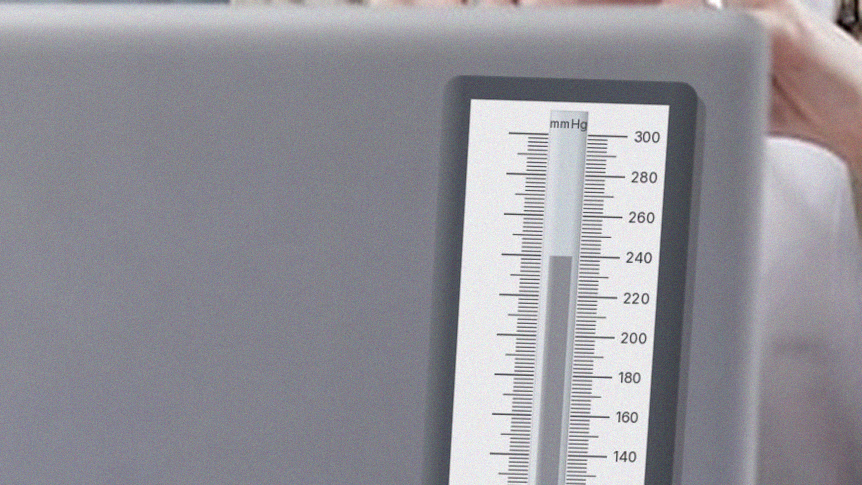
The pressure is 240; mmHg
